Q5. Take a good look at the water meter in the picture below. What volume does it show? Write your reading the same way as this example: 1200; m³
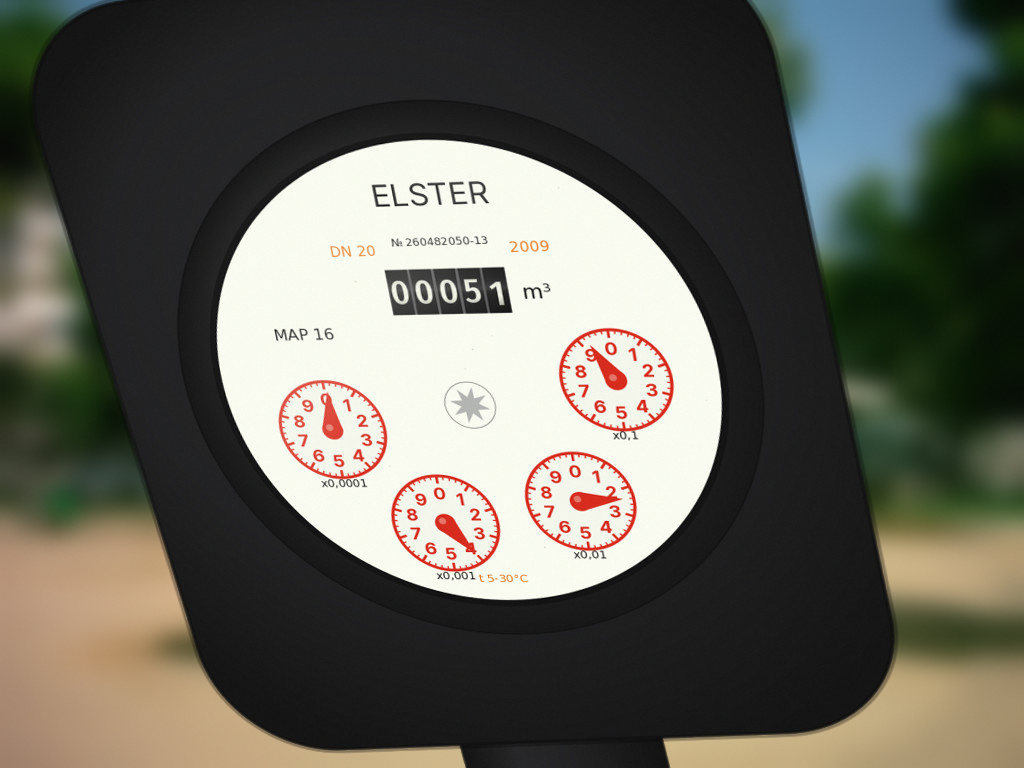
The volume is 50.9240; m³
